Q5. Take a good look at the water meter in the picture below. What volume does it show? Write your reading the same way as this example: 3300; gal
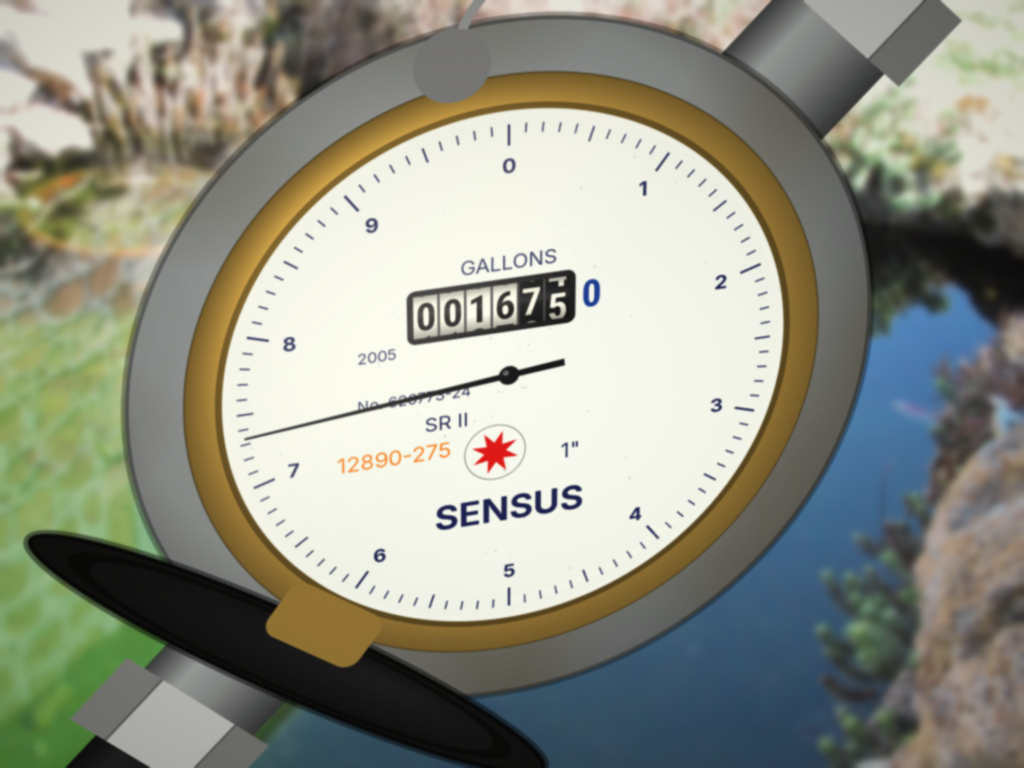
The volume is 16747.3; gal
